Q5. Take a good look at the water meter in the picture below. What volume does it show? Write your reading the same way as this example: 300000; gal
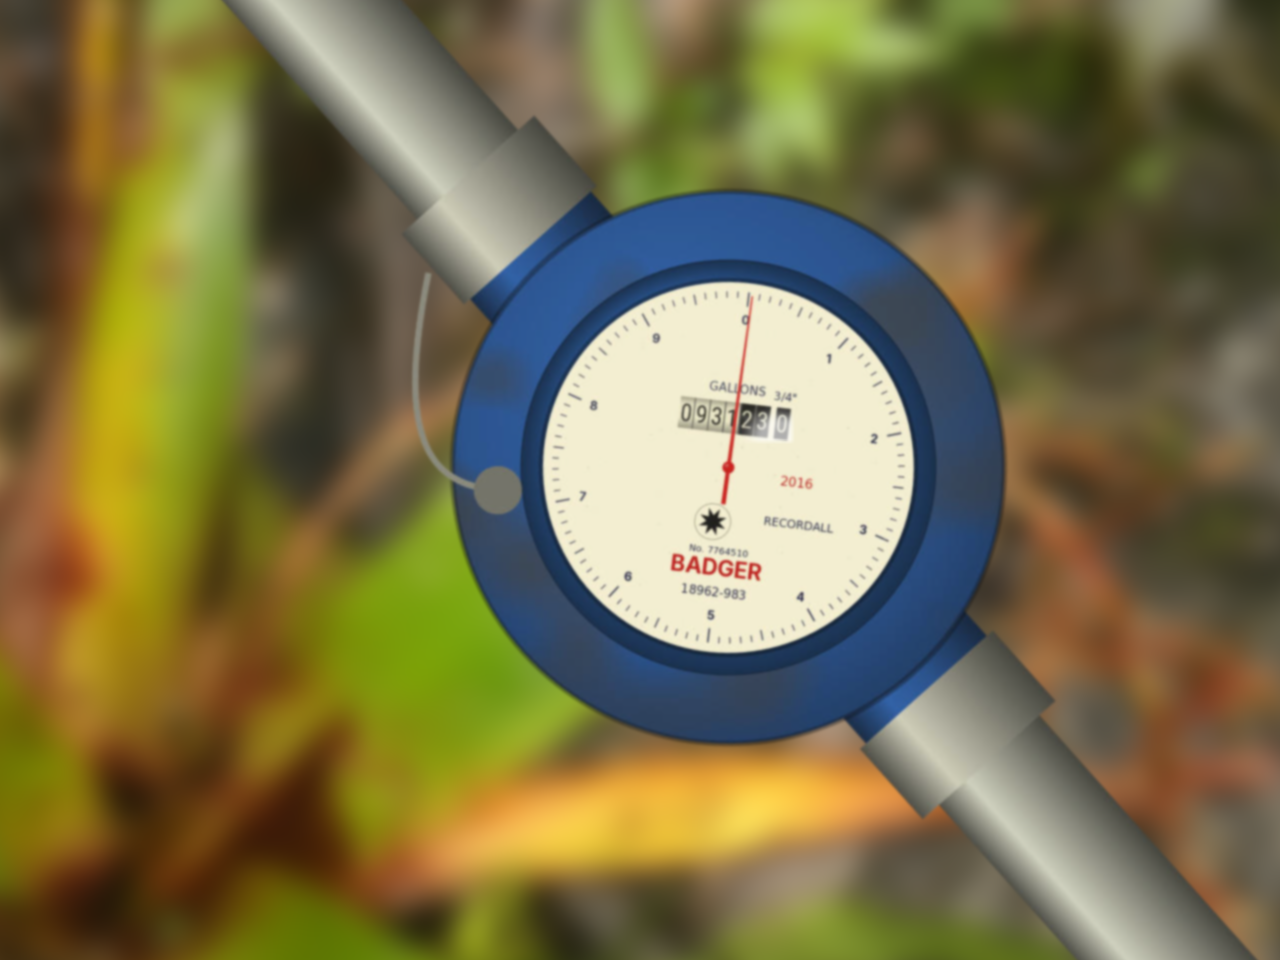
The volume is 931230.0; gal
